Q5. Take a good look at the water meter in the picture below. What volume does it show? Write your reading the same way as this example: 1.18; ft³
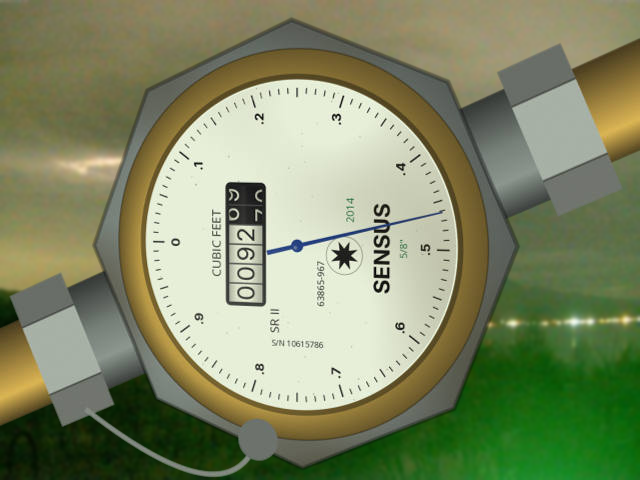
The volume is 9269.46; ft³
